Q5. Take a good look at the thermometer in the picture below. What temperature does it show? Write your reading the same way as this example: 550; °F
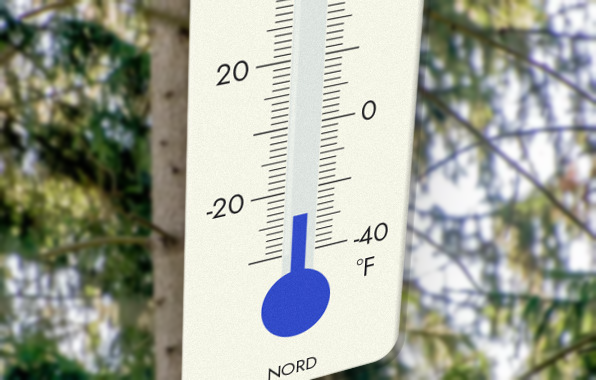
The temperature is -28; °F
